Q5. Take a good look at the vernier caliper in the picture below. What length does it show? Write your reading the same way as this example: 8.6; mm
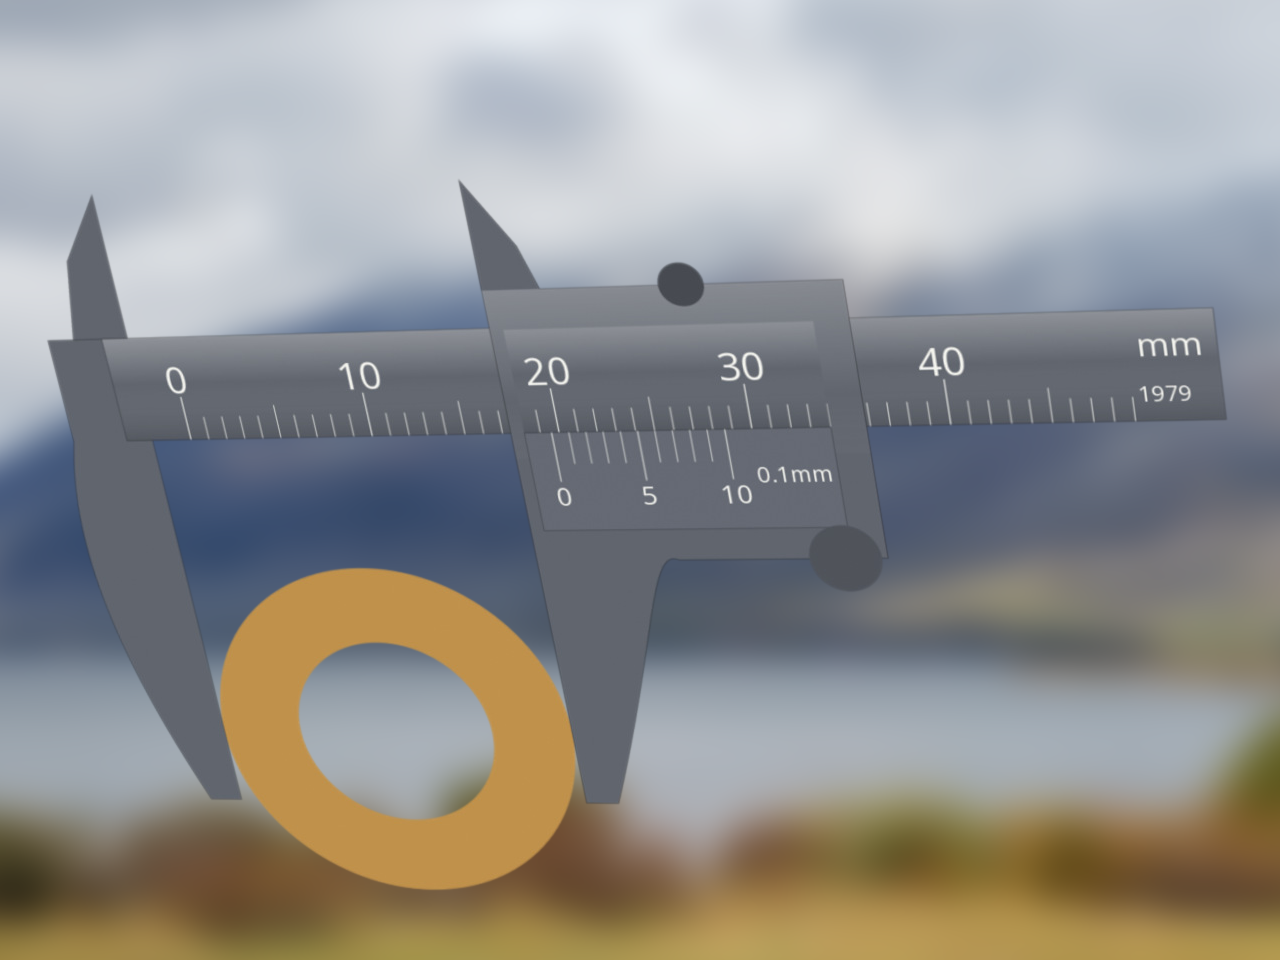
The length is 19.6; mm
